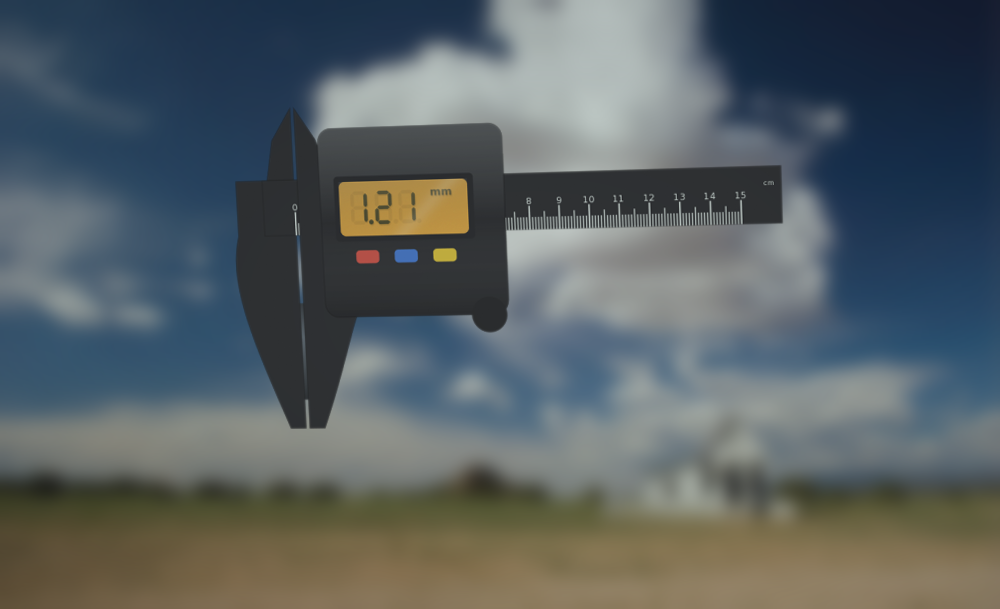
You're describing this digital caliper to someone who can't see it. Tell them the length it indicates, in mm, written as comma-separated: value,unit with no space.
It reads 1.21,mm
